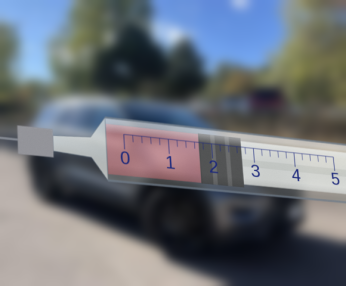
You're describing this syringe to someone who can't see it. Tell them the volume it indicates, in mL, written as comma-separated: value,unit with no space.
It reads 1.7,mL
